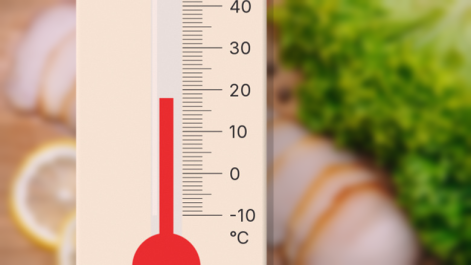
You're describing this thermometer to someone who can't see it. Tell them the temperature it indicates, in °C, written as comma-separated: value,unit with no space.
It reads 18,°C
